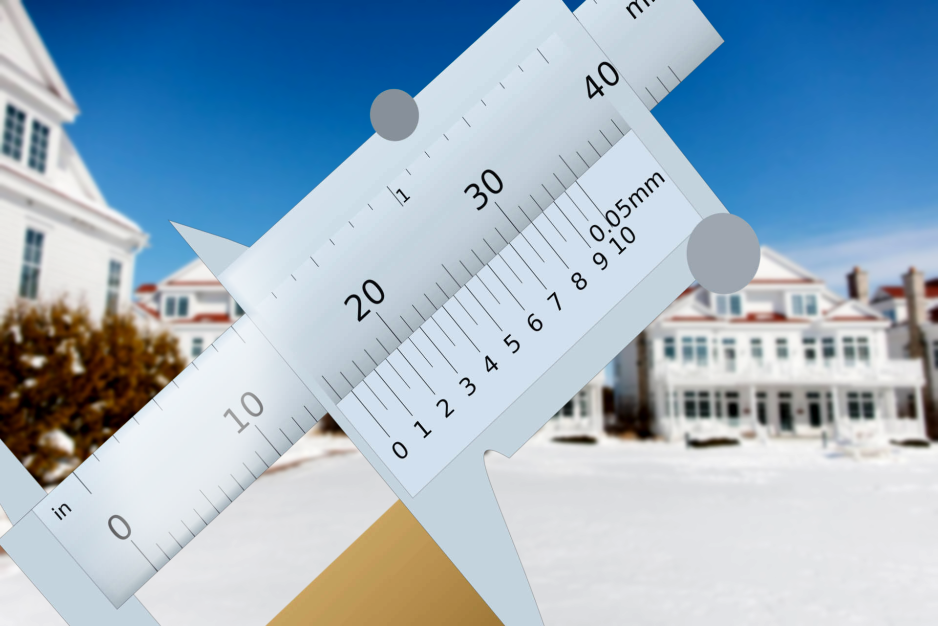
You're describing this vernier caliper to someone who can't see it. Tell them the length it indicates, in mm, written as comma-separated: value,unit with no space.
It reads 15.8,mm
